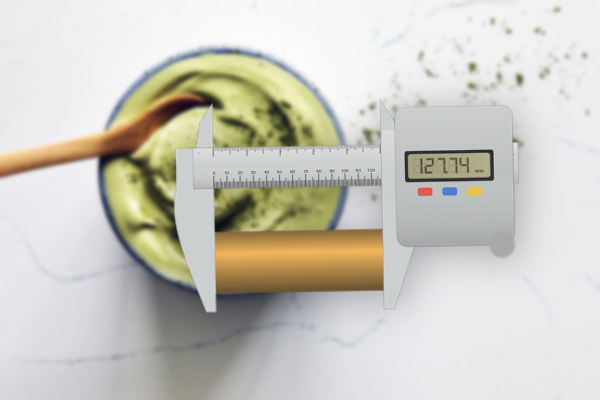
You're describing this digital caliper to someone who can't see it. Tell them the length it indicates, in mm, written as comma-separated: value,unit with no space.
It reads 127.74,mm
